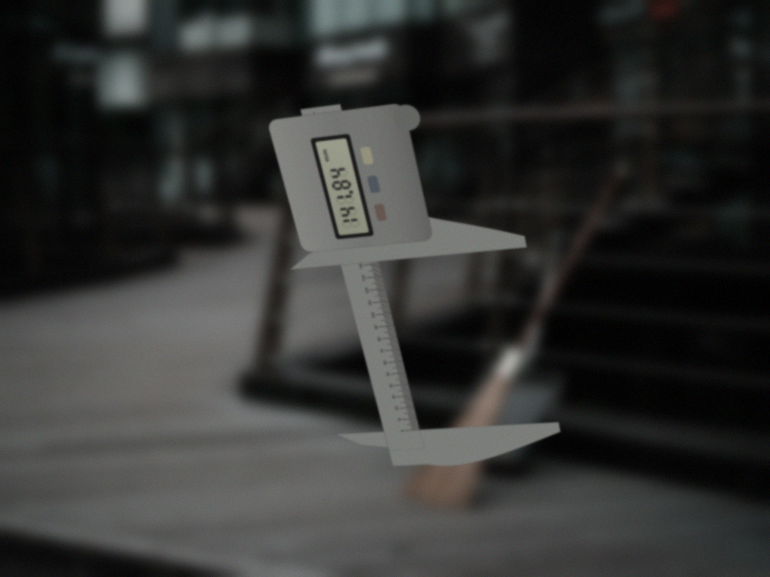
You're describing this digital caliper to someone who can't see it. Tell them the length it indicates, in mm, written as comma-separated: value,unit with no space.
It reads 141.84,mm
